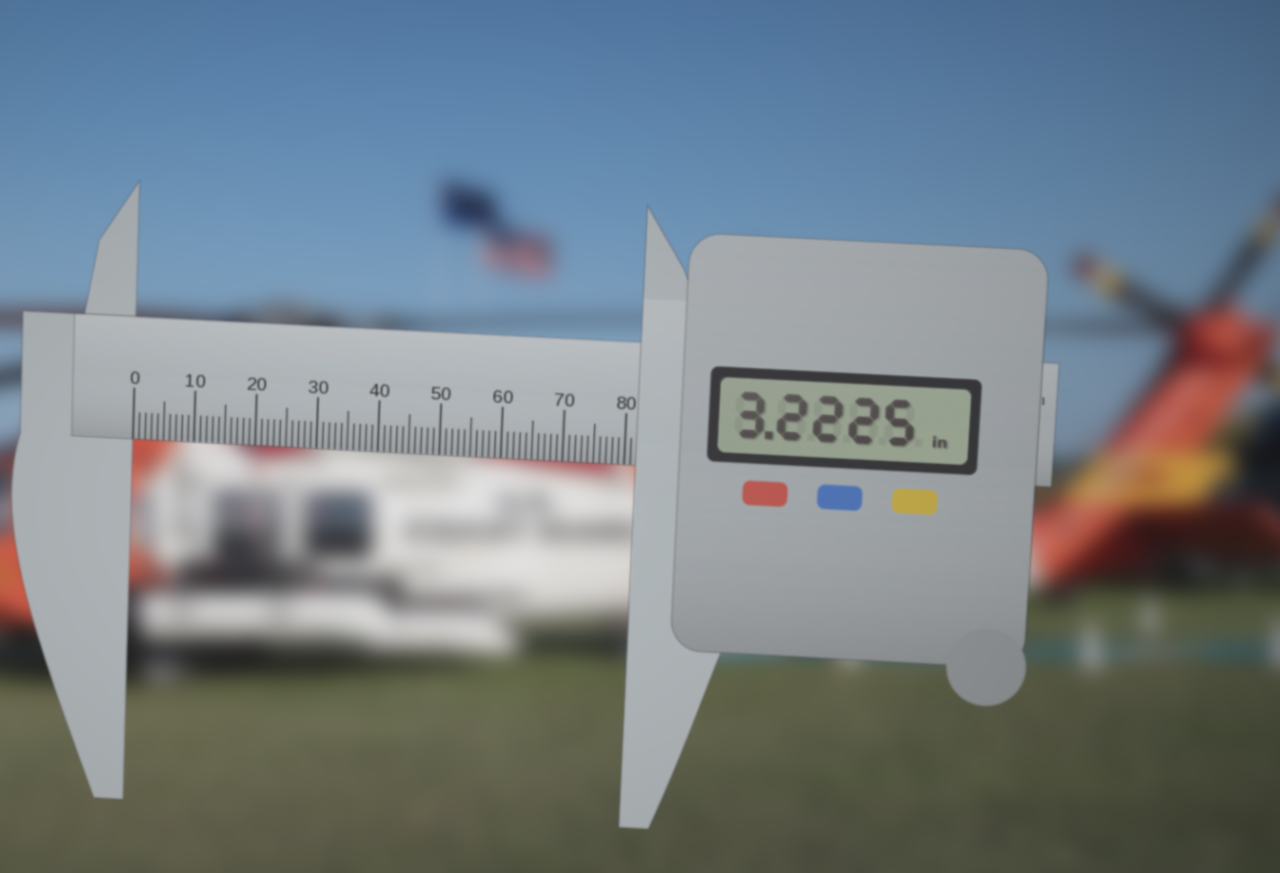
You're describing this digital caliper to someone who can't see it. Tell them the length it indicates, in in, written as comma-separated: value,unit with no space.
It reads 3.2225,in
